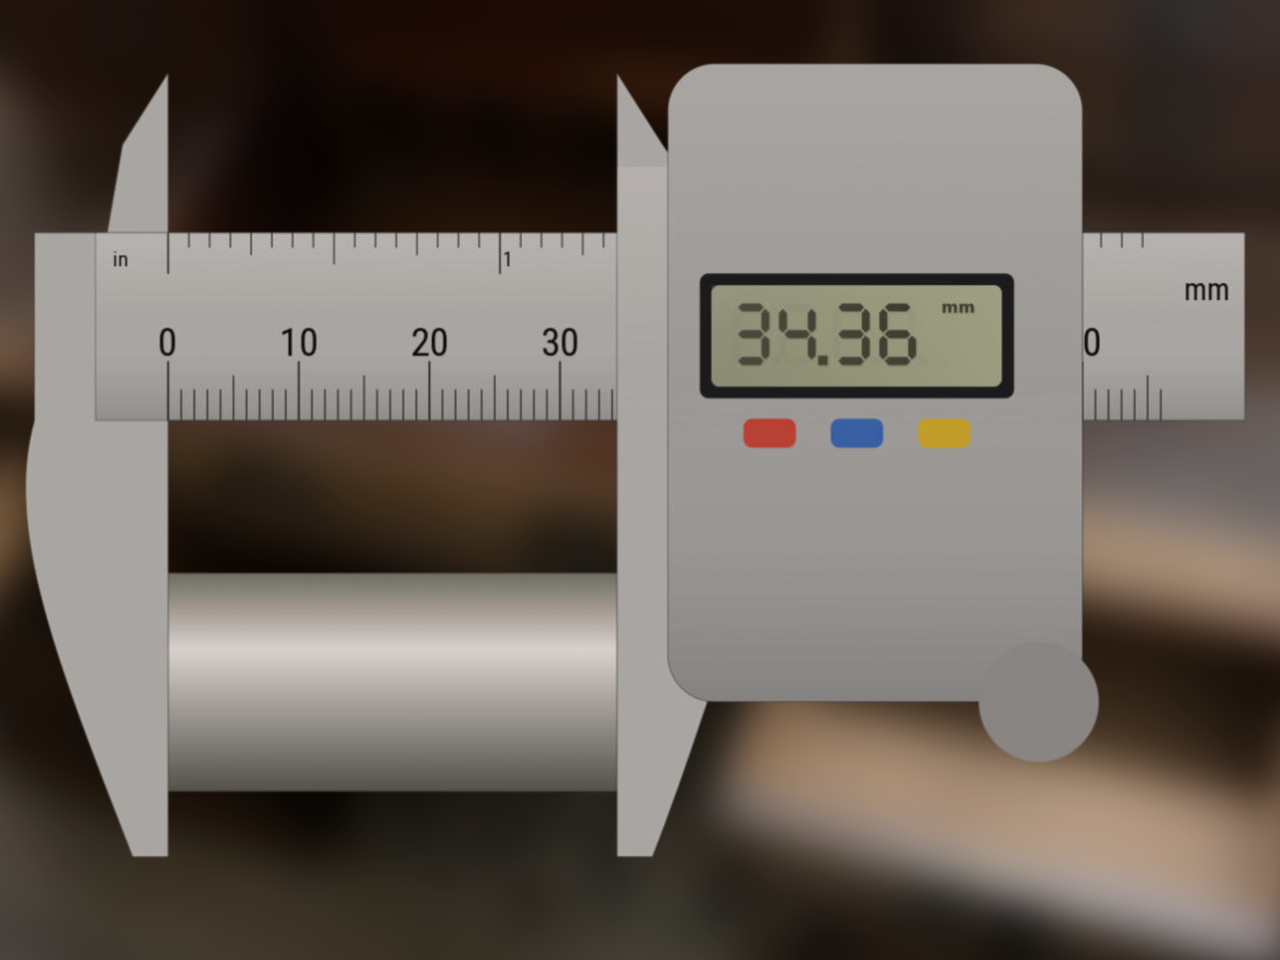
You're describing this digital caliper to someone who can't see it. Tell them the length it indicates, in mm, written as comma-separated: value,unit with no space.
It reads 34.36,mm
